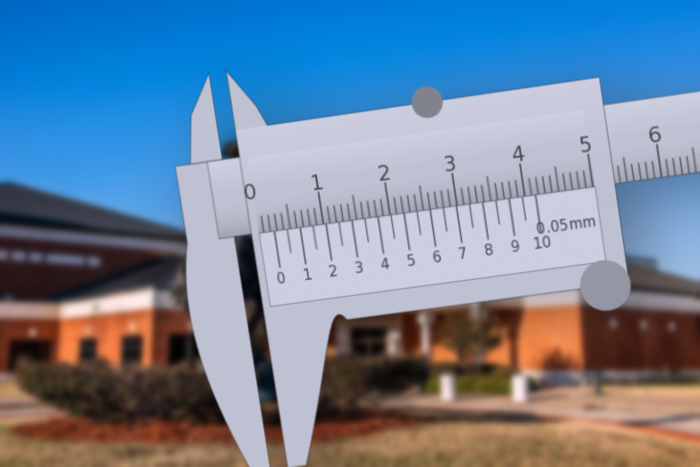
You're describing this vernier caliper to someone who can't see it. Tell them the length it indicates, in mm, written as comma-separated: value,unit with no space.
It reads 2.6,mm
